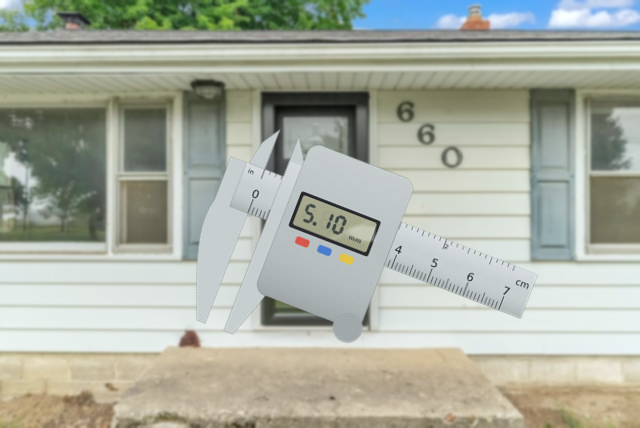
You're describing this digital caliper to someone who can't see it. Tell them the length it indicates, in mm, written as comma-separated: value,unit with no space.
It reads 5.10,mm
